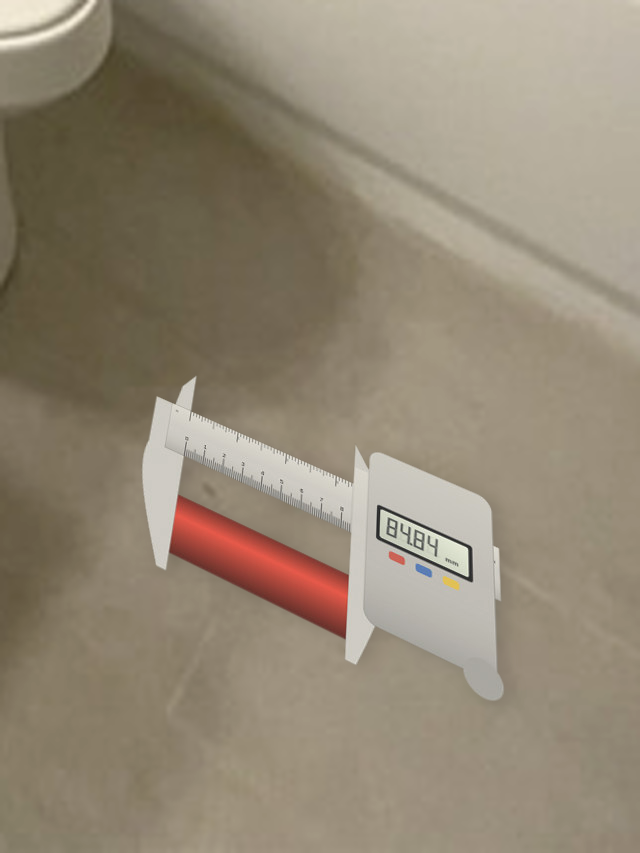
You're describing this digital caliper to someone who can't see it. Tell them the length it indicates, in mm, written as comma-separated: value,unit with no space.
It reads 84.84,mm
